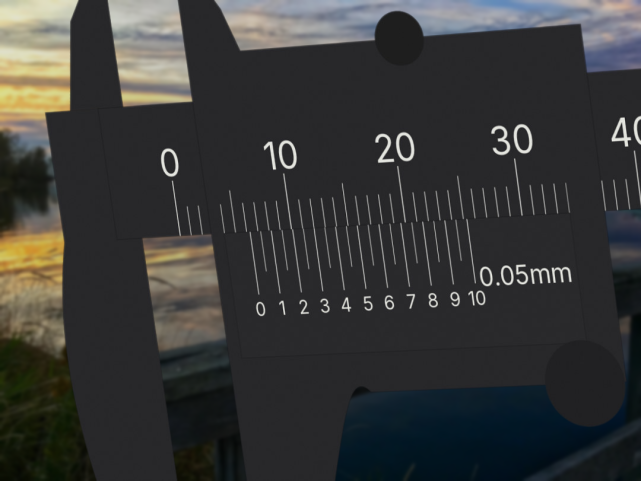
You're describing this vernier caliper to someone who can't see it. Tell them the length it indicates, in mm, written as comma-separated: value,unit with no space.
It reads 6.3,mm
